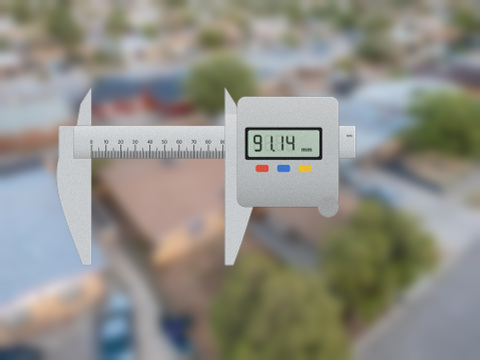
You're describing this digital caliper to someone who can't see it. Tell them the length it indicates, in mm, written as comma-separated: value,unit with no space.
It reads 91.14,mm
